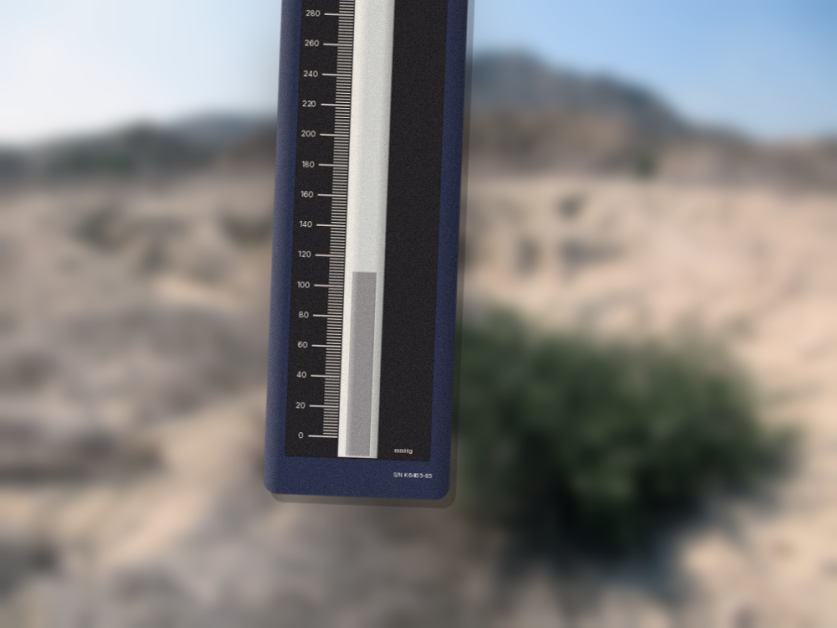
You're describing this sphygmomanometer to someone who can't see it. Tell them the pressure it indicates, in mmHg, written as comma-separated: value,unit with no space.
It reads 110,mmHg
